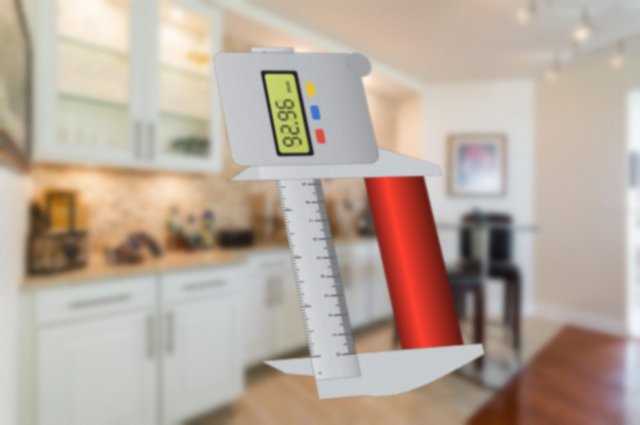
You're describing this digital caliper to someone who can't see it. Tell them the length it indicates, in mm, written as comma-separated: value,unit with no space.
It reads 92.96,mm
